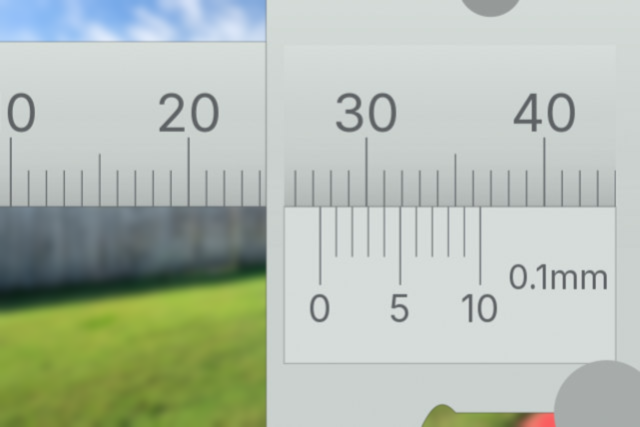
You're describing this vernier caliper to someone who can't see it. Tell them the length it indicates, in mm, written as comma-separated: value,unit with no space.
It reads 27.4,mm
